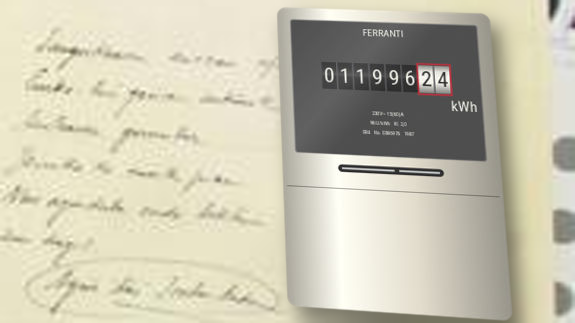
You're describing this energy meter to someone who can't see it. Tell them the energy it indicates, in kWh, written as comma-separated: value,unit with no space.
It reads 11996.24,kWh
